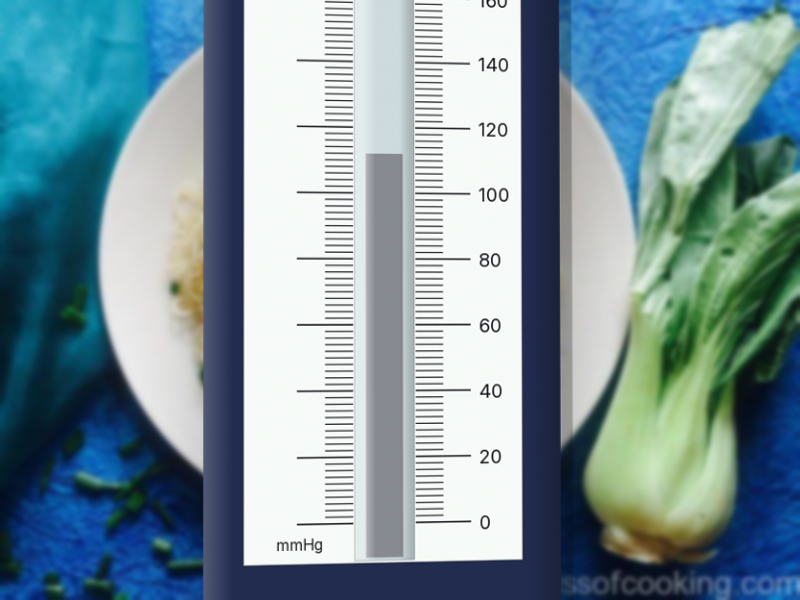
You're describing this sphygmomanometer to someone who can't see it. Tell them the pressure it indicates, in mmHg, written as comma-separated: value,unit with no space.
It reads 112,mmHg
